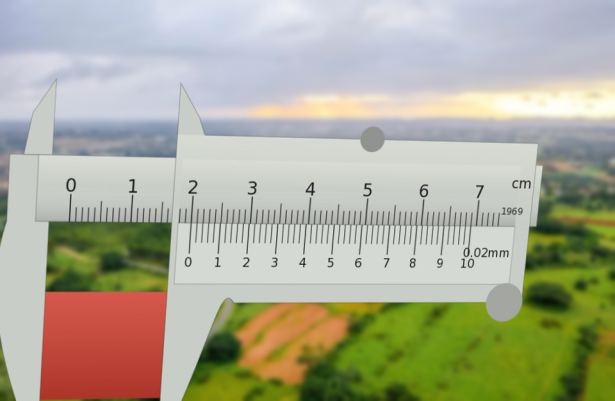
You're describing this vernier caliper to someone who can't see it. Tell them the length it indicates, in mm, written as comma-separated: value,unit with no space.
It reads 20.0,mm
